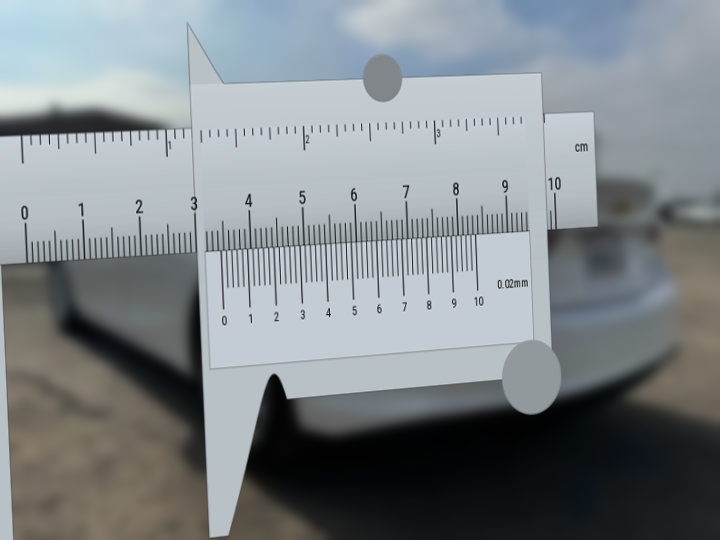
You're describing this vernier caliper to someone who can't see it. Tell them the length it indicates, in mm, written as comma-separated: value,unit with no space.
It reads 34.5,mm
